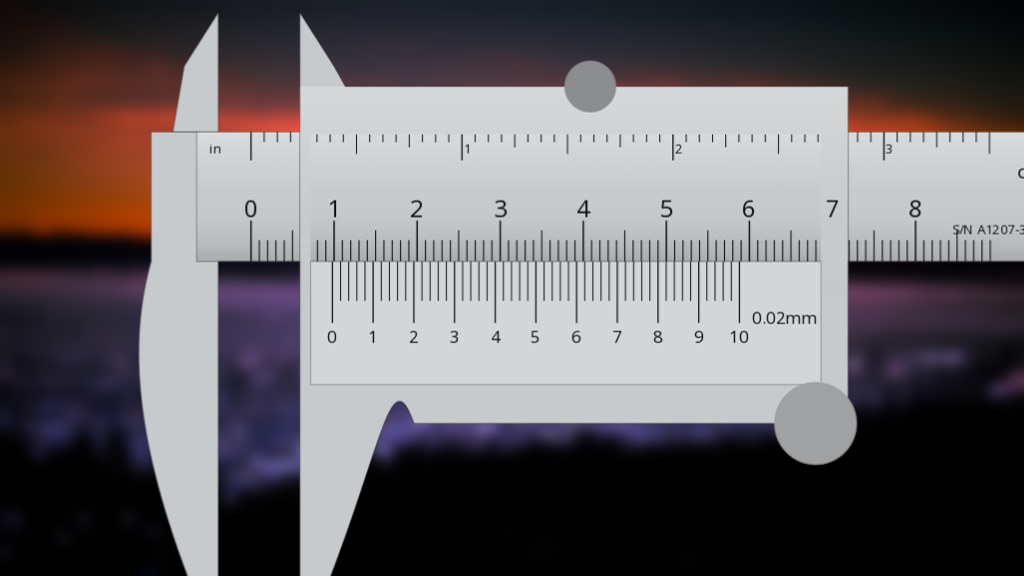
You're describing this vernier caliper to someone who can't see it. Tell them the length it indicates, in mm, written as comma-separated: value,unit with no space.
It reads 9.8,mm
